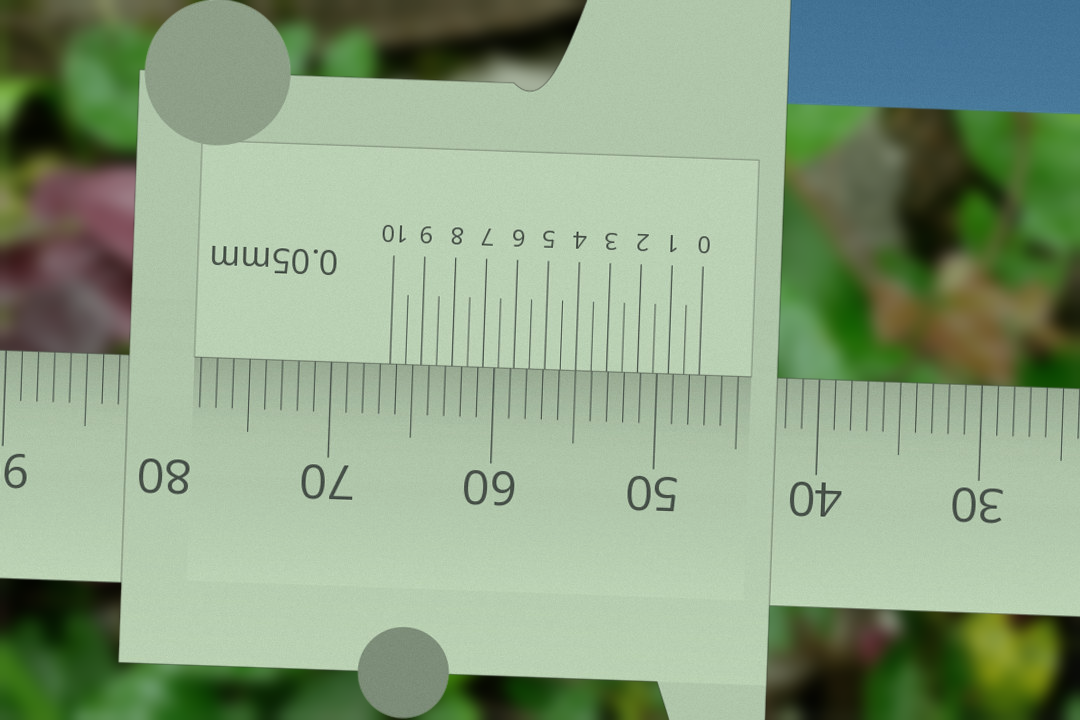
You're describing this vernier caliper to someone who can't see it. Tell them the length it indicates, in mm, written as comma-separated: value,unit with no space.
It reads 47.4,mm
